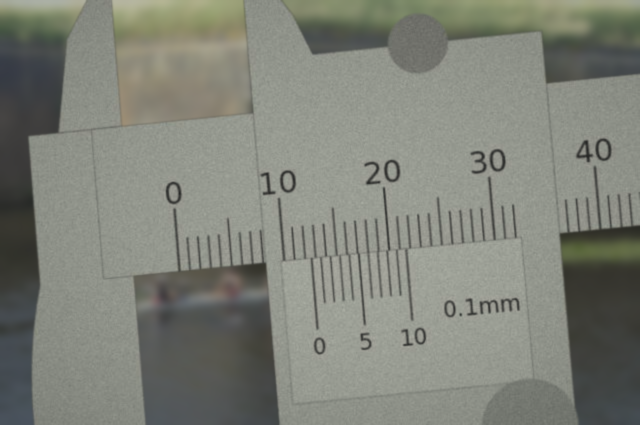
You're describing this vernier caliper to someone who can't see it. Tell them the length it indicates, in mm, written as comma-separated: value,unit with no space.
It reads 12.6,mm
